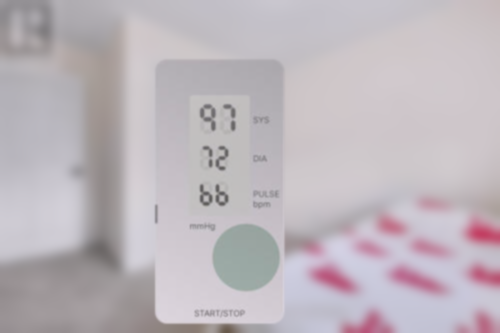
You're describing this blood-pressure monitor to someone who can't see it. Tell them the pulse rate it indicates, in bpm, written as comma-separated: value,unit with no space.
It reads 66,bpm
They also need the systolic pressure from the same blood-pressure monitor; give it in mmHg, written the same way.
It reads 97,mmHg
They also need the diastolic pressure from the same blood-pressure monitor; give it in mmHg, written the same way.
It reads 72,mmHg
